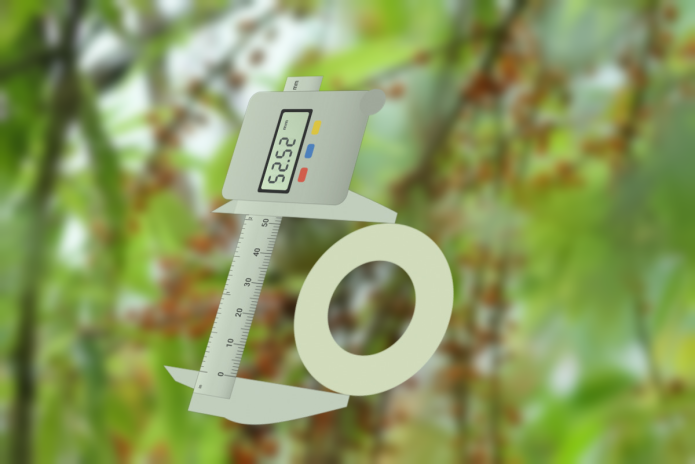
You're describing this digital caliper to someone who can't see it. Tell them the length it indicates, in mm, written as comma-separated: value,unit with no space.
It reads 52.52,mm
